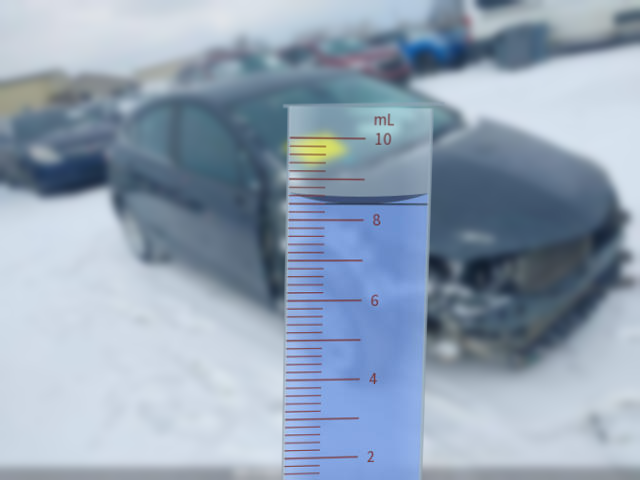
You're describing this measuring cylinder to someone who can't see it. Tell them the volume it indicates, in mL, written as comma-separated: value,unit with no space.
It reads 8.4,mL
